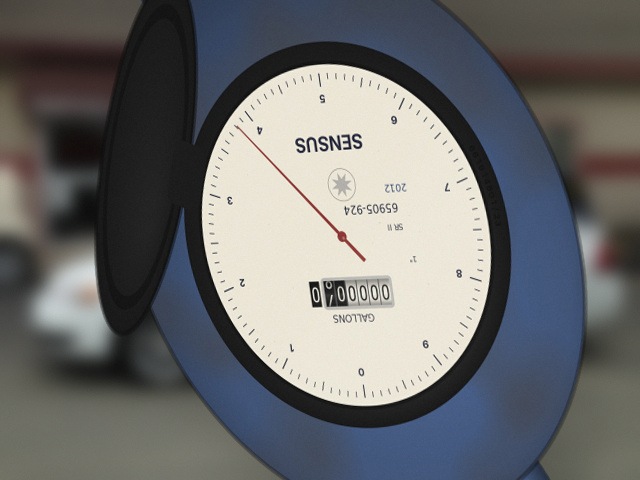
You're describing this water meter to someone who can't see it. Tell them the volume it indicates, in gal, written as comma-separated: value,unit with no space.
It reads 73.8,gal
